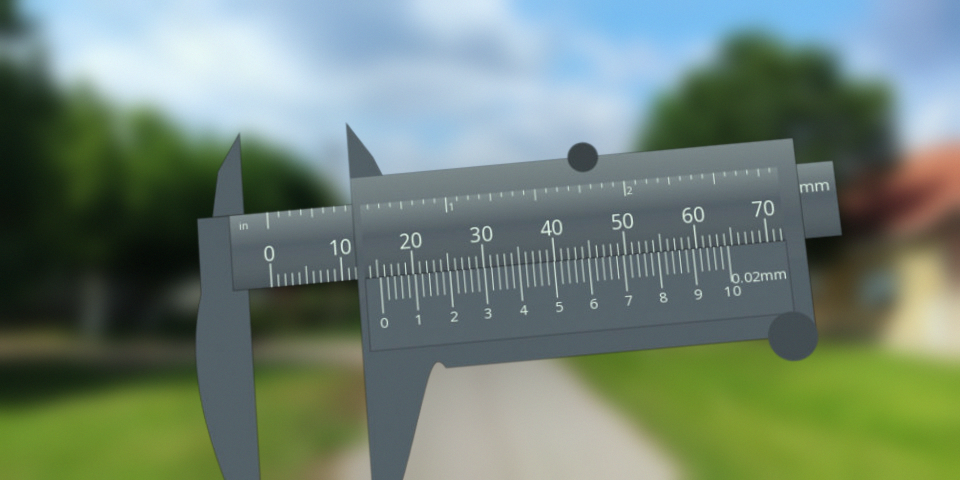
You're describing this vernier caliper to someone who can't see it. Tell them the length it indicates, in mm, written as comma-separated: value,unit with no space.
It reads 15.4,mm
